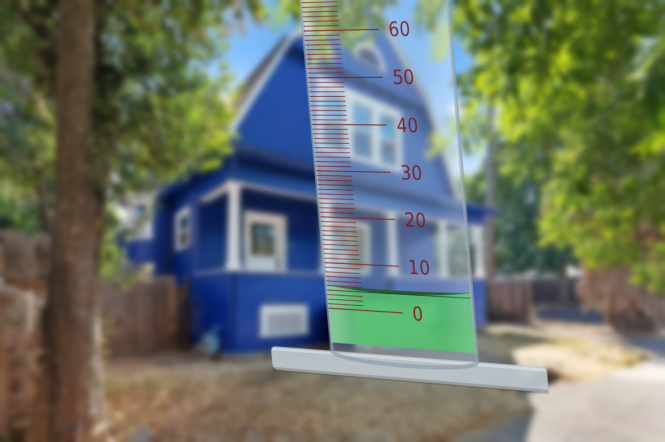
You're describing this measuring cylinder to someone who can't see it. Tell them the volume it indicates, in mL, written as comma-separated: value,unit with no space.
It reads 4,mL
